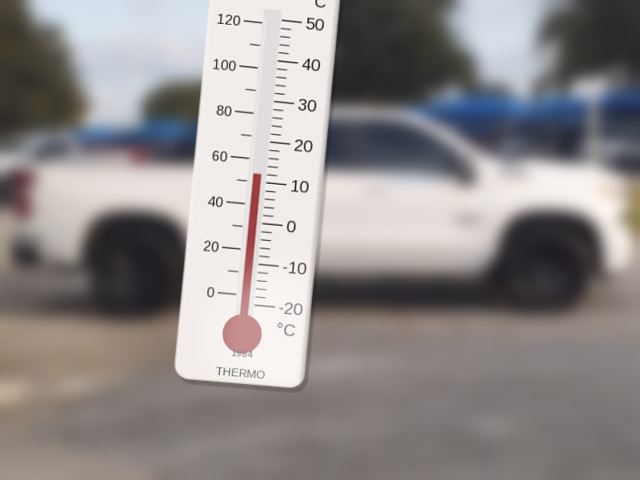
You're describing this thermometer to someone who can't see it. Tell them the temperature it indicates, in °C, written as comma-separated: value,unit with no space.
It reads 12,°C
